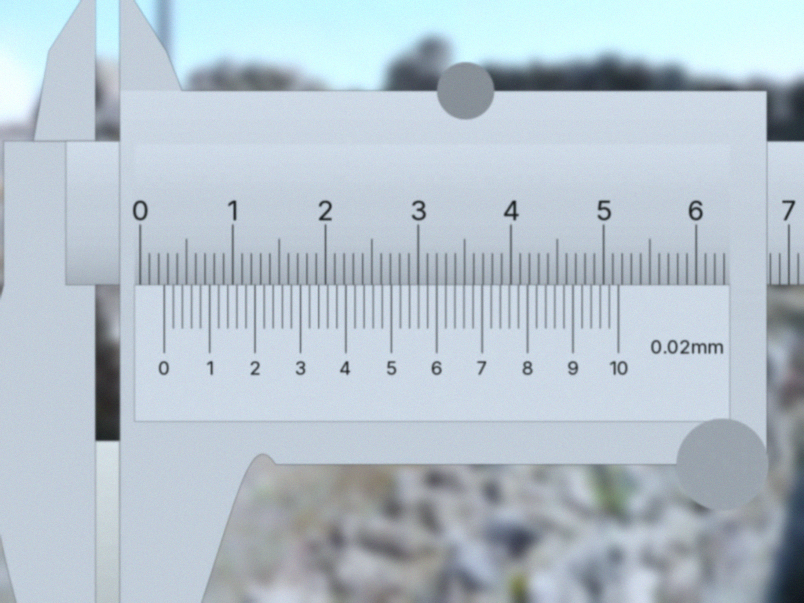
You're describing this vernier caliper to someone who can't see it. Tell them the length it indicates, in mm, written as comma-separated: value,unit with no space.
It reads 2.6,mm
